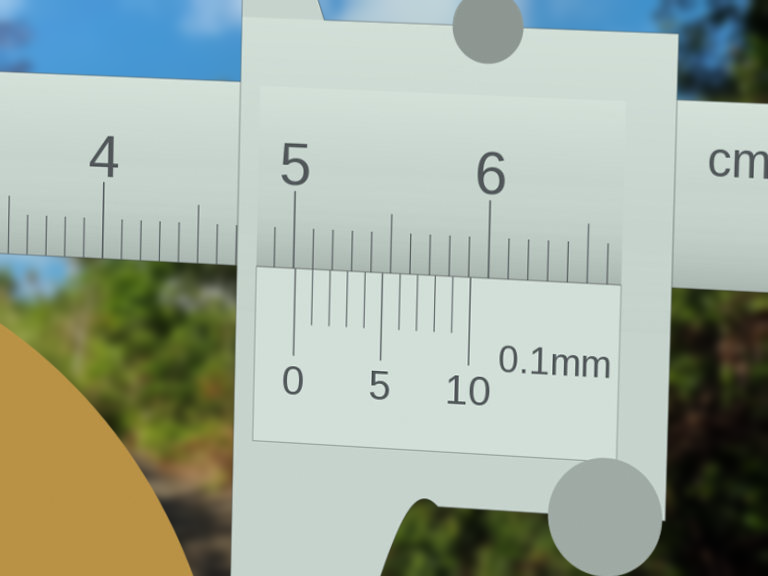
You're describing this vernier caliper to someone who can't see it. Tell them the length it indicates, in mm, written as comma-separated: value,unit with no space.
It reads 50.1,mm
